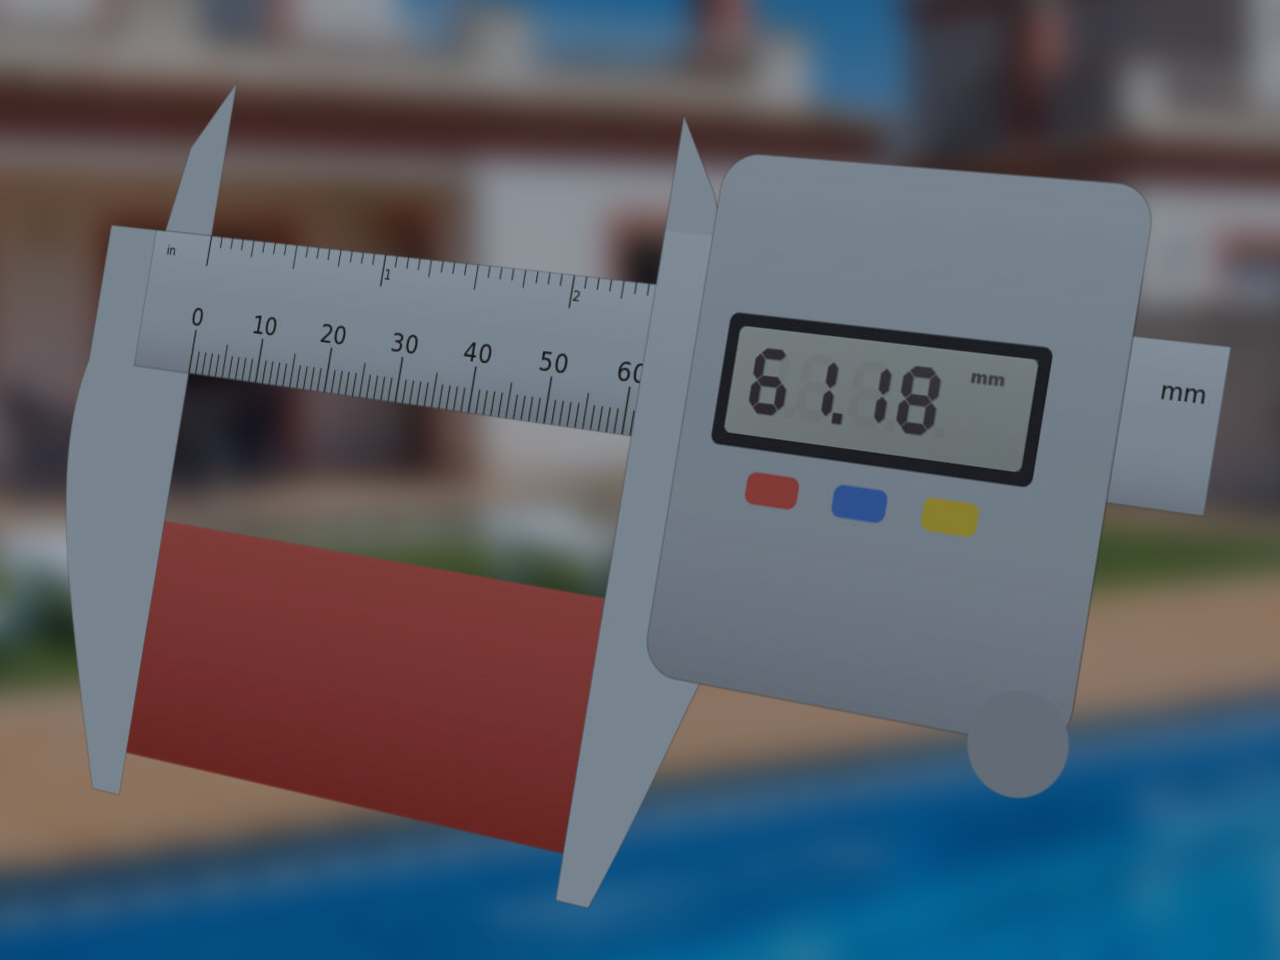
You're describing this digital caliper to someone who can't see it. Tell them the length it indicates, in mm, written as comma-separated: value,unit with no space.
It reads 61.18,mm
